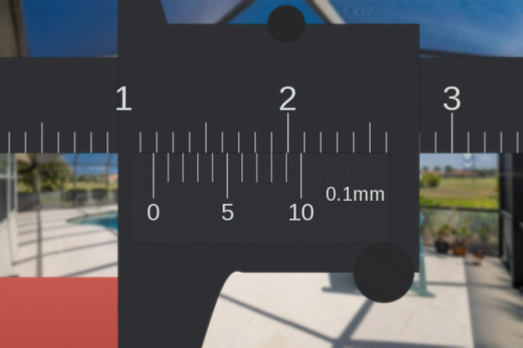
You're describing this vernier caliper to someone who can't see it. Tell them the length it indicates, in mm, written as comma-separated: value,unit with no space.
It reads 11.8,mm
